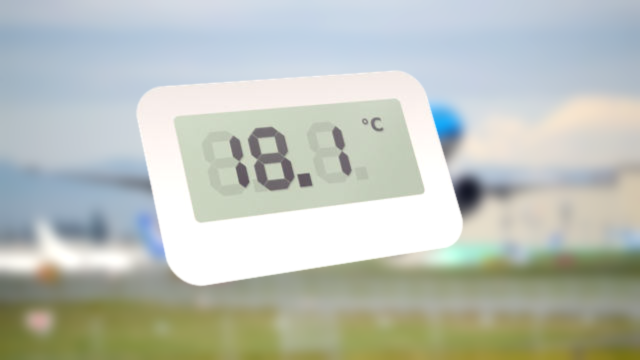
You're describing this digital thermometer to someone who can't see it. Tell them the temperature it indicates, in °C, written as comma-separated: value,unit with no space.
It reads 18.1,°C
